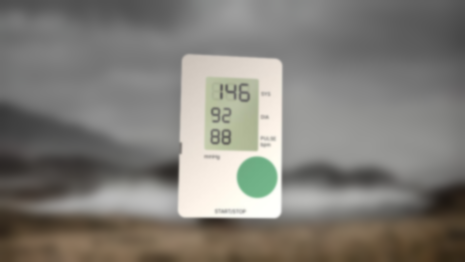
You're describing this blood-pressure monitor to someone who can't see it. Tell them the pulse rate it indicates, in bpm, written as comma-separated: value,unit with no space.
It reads 88,bpm
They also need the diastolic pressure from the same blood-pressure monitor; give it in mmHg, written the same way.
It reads 92,mmHg
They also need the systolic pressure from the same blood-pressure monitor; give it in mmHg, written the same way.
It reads 146,mmHg
